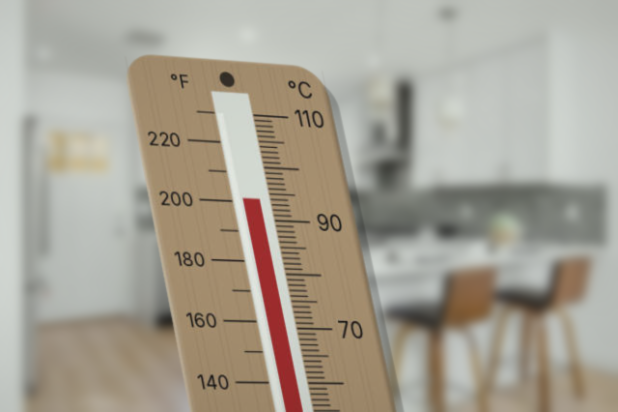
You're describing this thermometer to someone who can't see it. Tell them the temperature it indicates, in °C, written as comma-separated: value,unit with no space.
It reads 94,°C
